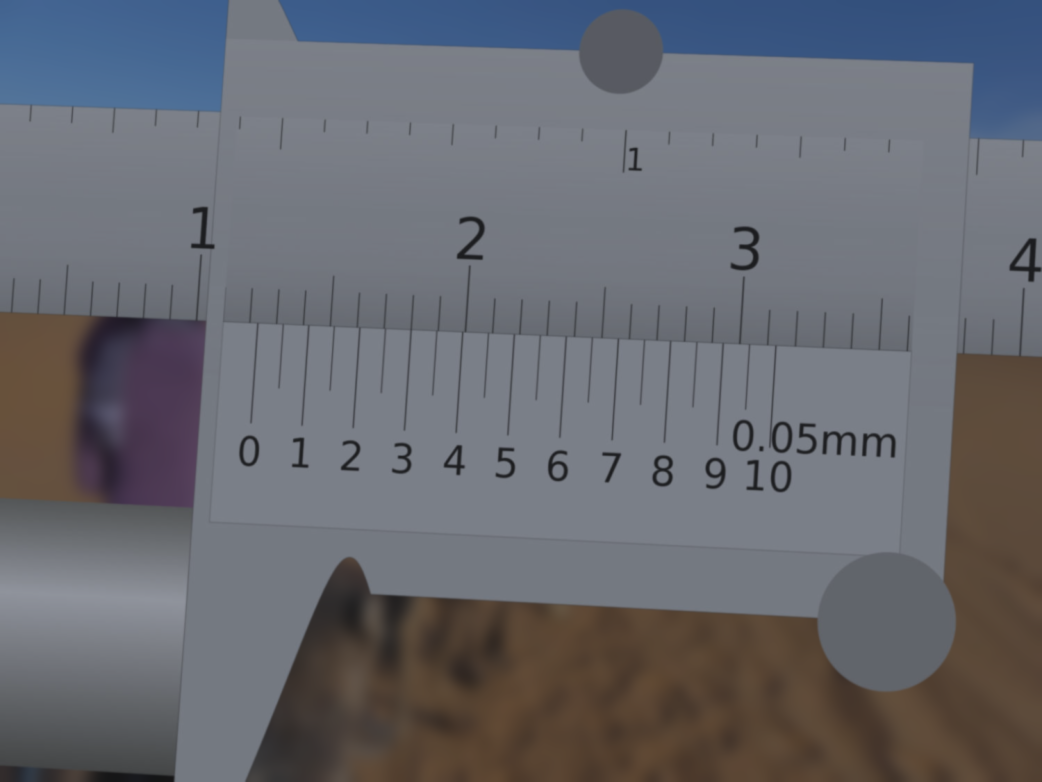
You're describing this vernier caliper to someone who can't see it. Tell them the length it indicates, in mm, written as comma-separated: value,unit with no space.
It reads 12.30,mm
